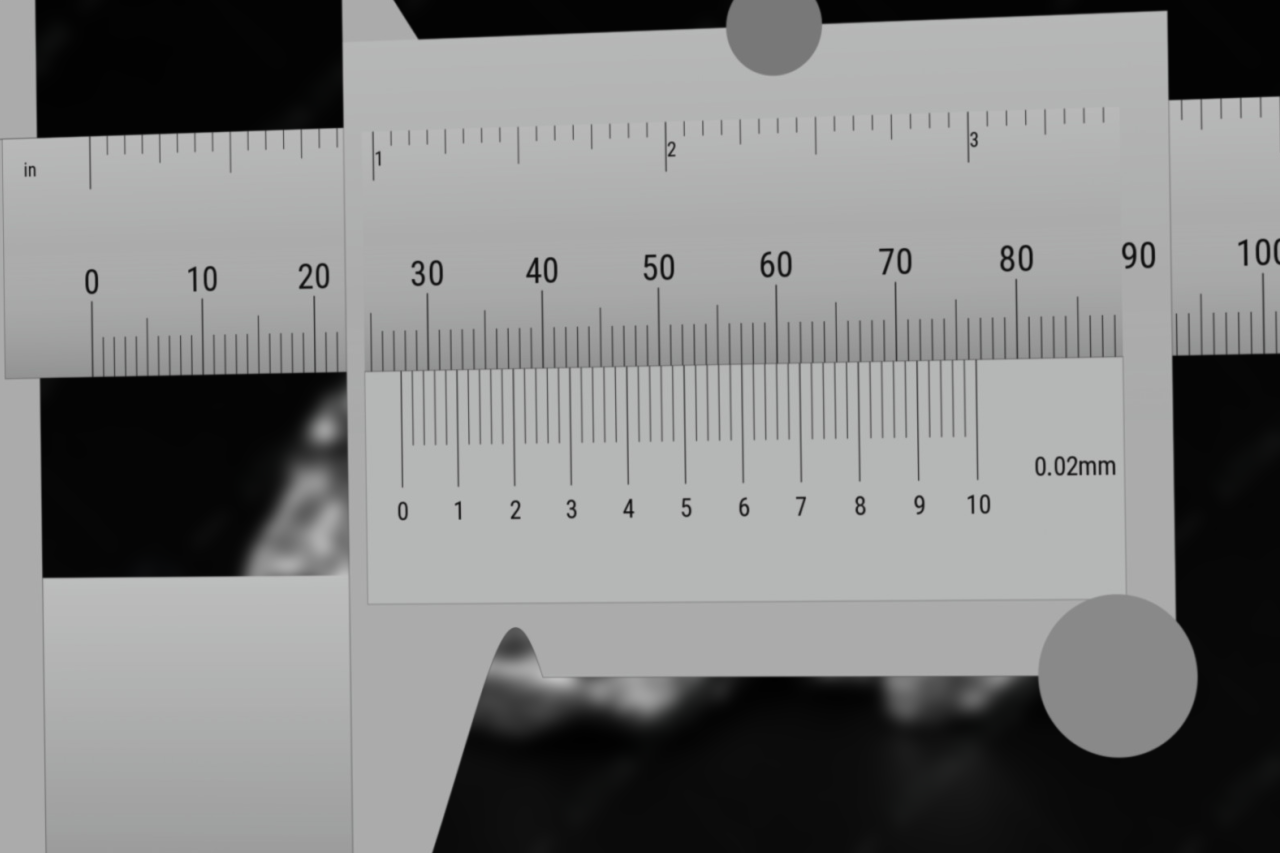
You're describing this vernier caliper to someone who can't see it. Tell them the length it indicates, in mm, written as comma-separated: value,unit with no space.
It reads 27.6,mm
